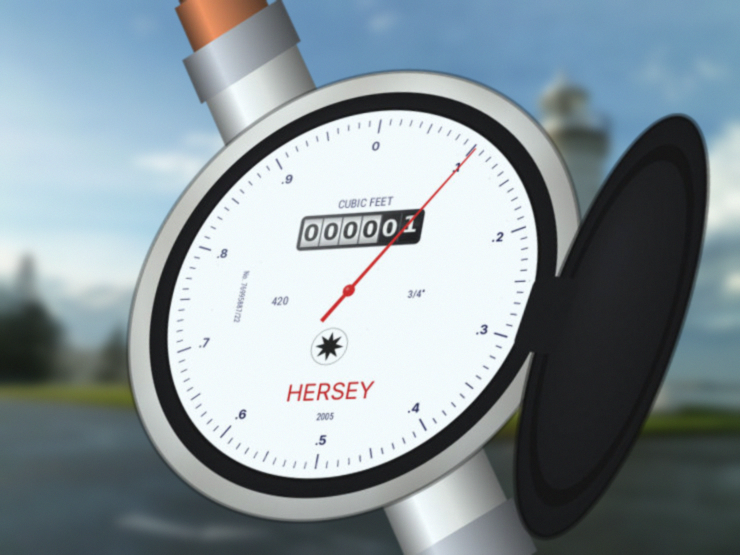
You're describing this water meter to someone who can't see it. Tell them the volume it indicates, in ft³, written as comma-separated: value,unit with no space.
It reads 1.10,ft³
